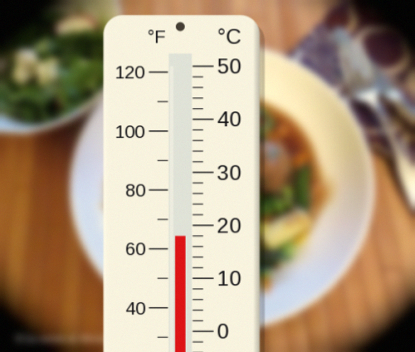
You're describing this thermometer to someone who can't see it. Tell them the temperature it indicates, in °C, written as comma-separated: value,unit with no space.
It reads 18,°C
